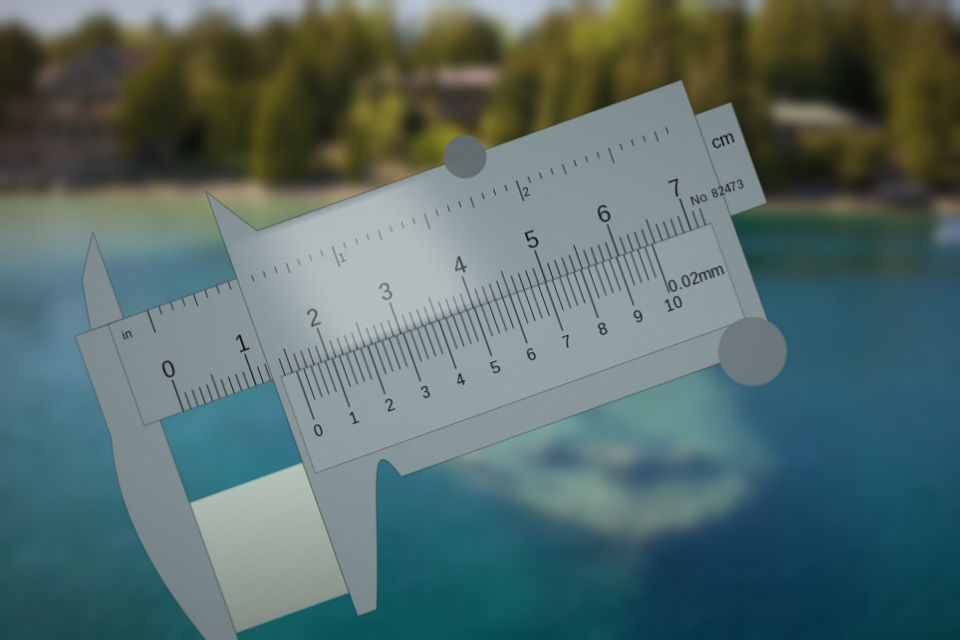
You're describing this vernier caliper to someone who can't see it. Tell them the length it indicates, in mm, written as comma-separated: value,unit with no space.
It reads 15.6,mm
